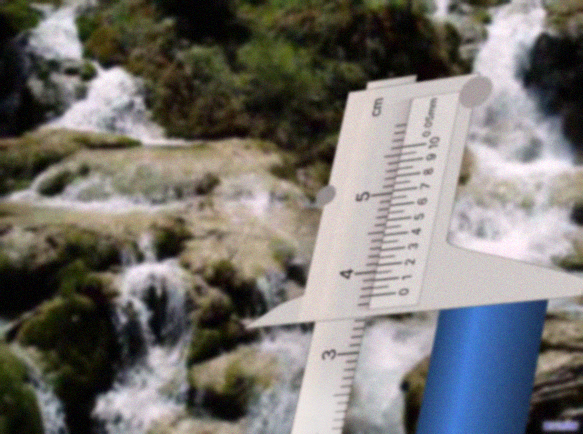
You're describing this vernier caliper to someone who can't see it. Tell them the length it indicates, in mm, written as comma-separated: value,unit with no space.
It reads 37.0,mm
